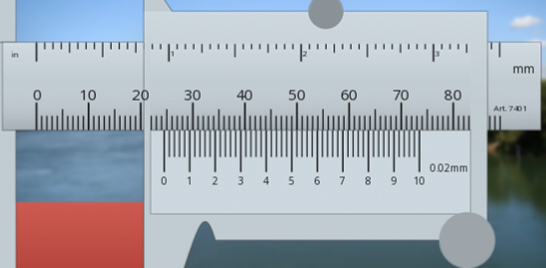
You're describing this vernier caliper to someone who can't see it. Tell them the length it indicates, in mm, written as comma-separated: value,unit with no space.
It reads 24.5,mm
